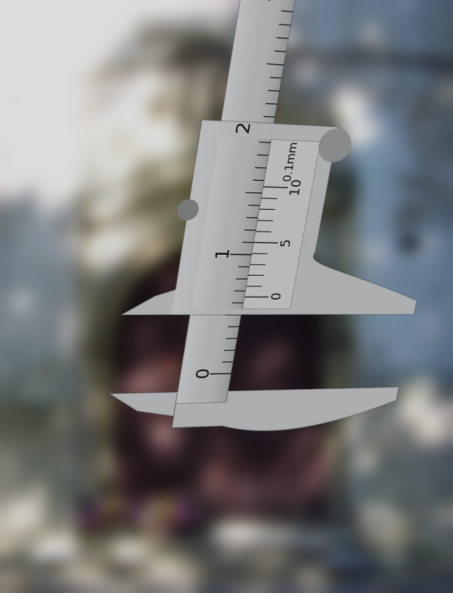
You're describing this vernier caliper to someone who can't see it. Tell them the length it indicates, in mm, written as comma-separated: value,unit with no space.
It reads 6.5,mm
